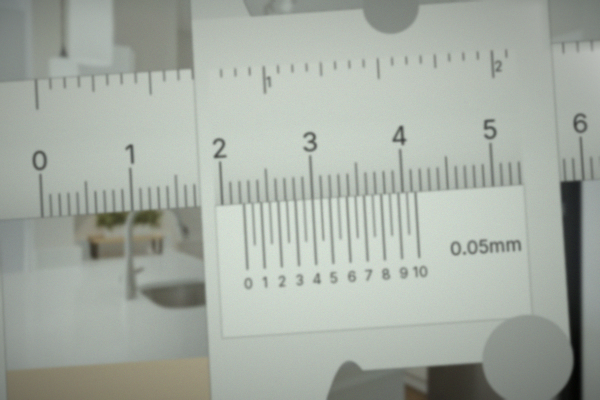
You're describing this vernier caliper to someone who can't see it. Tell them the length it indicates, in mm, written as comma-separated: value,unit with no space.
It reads 22.4,mm
